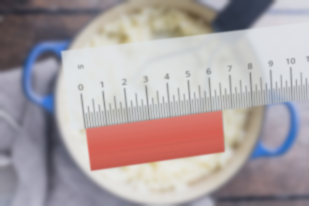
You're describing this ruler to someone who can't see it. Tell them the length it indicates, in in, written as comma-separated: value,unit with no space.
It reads 6.5,in
